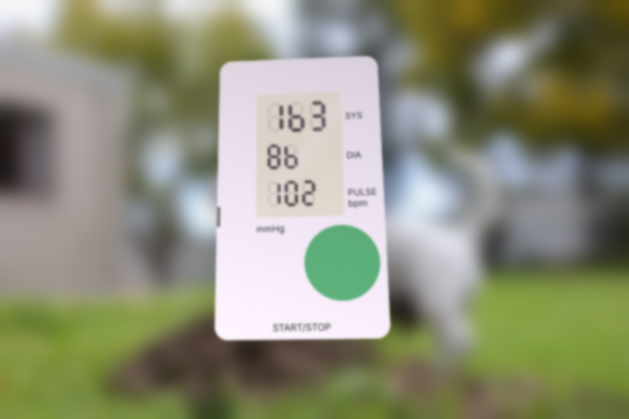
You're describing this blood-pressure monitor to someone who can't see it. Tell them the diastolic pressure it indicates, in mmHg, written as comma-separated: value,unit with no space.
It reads 86,mmHg
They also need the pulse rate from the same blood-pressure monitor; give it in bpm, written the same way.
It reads 102,bpm
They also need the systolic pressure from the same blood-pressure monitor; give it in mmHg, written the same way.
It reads 163,mmHg
